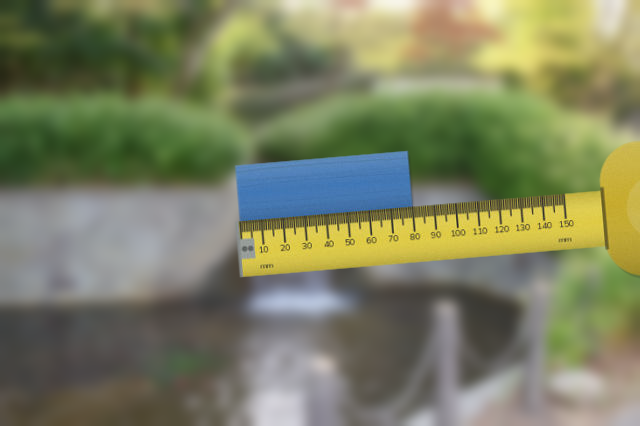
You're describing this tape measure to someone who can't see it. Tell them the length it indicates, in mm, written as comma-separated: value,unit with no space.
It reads 80,mm
